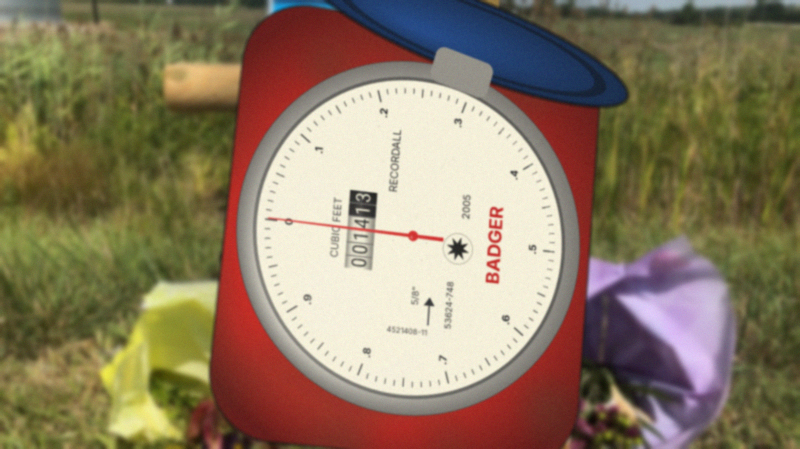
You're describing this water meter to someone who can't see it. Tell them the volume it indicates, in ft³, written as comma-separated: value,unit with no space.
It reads 1413.00,ft³
